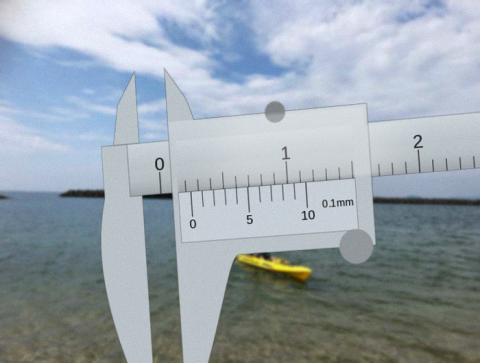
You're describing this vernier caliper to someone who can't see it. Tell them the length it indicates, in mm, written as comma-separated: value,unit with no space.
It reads 2.4,mm
